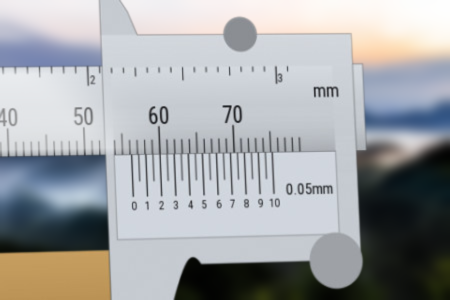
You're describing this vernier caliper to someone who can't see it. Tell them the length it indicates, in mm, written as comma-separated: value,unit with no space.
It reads 56.2,mm
